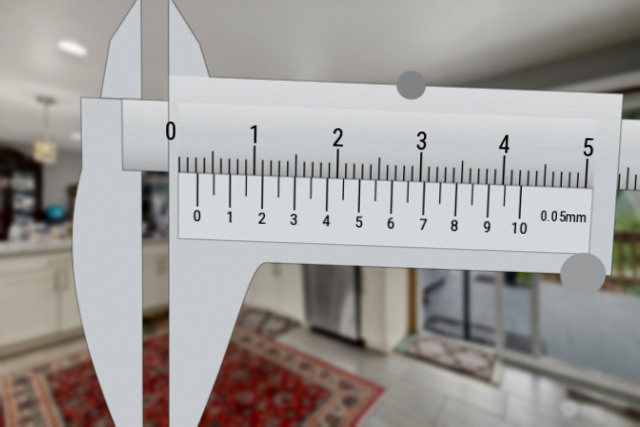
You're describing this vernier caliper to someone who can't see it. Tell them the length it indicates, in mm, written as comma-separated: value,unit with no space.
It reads 3.2,mm
